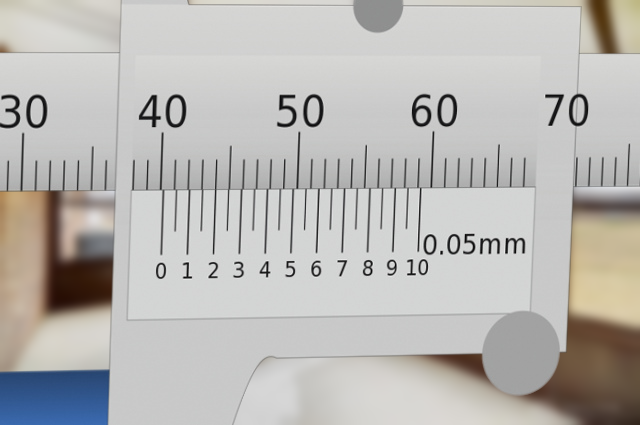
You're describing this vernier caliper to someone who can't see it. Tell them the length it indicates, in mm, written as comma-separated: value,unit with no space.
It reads 40.2,mm
